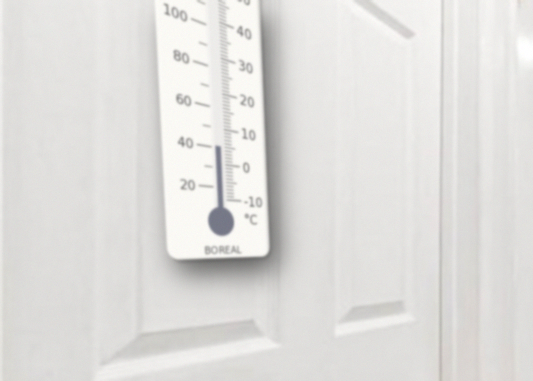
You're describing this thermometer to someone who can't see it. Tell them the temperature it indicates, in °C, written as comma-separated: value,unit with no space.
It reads 5,°C
